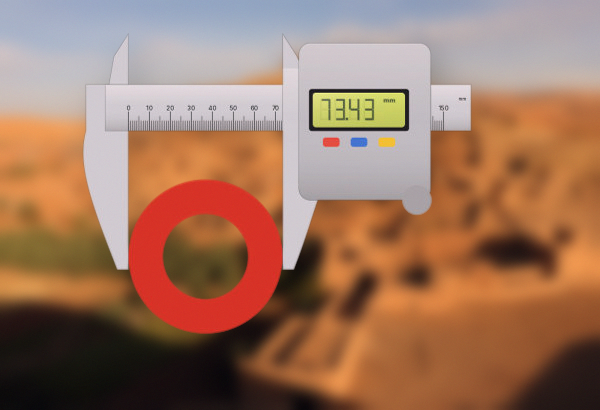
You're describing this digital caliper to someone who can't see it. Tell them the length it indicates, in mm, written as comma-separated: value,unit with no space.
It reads 73.43,mm
